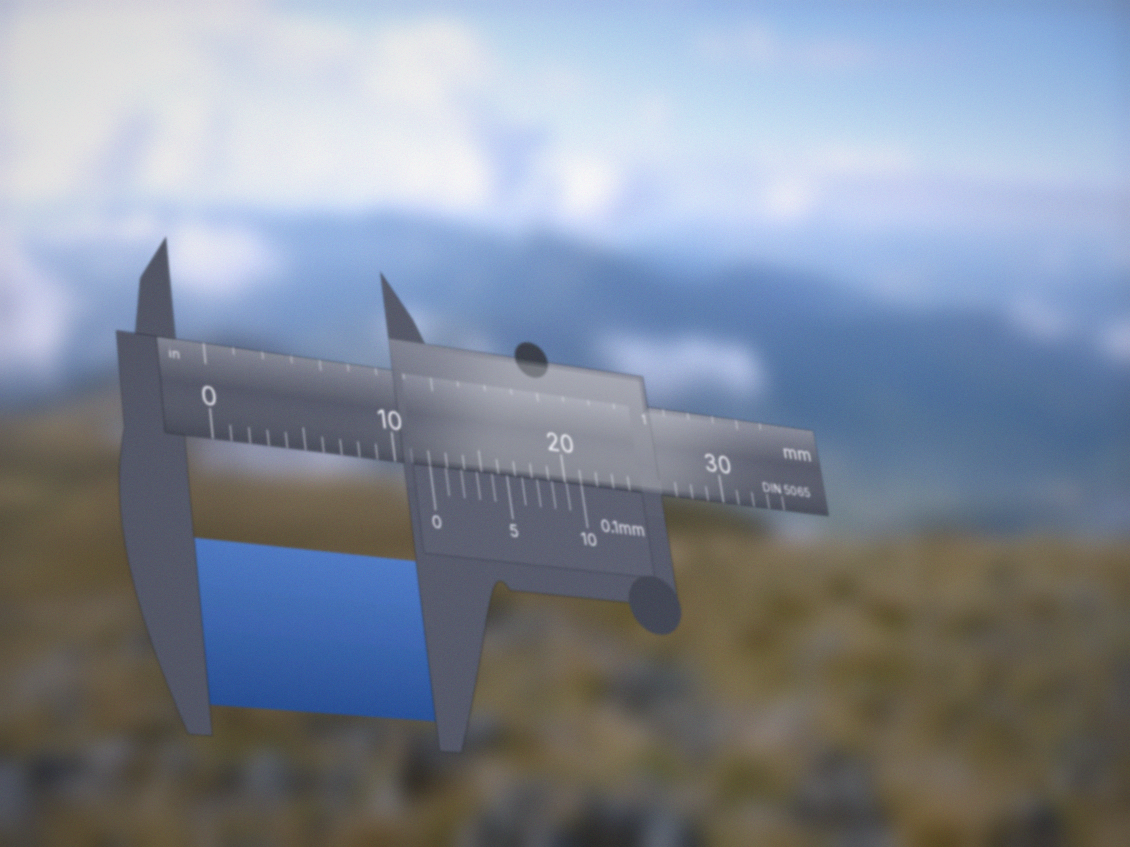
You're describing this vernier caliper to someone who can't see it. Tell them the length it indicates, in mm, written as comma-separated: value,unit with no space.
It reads 12.0,mm
